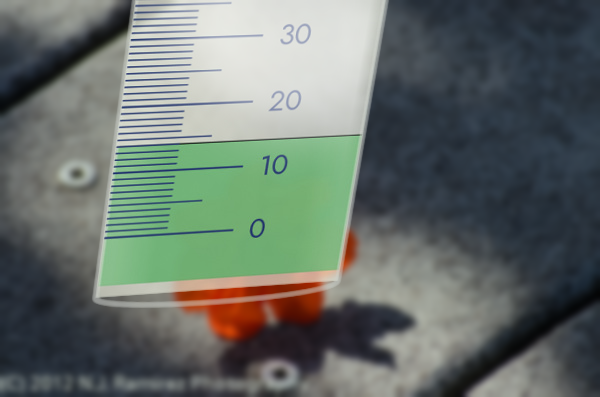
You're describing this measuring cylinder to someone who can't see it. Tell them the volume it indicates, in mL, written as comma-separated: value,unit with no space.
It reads 14,mL
